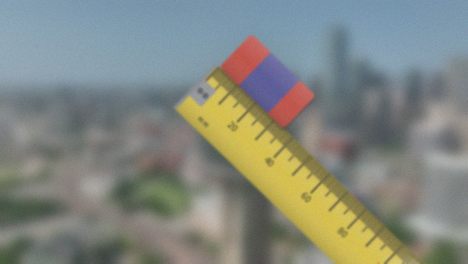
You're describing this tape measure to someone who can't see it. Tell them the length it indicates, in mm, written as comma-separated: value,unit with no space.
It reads 35,mm
